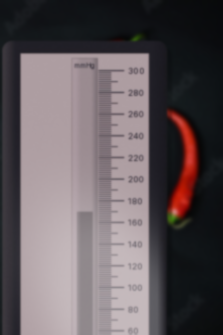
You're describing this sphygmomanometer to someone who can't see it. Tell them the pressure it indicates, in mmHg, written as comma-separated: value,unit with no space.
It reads 170,mmHg
